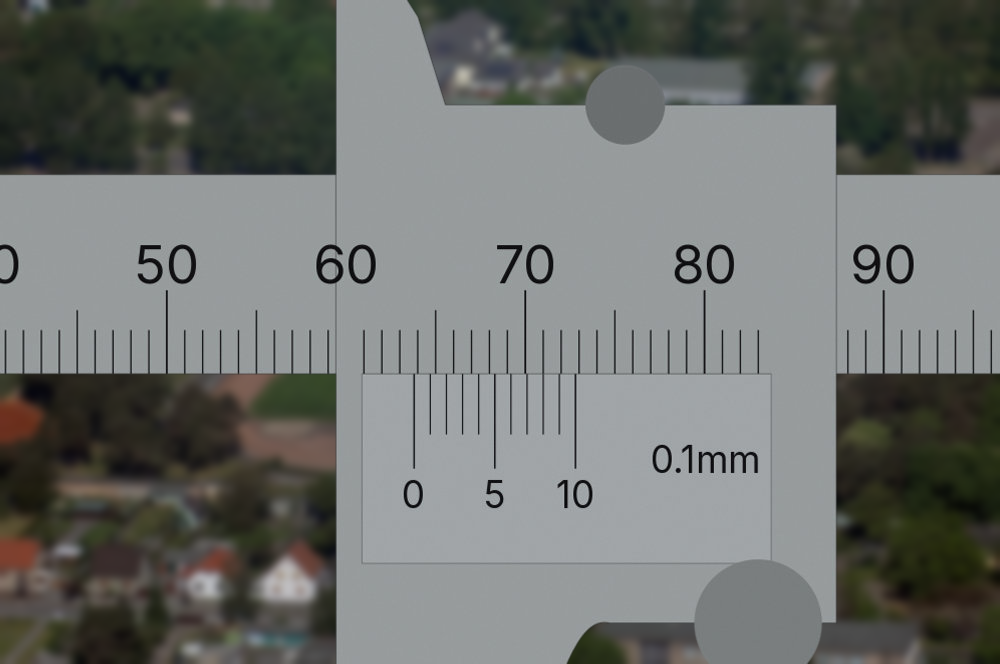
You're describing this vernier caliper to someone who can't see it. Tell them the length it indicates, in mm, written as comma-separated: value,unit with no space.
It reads 63.8,mm
